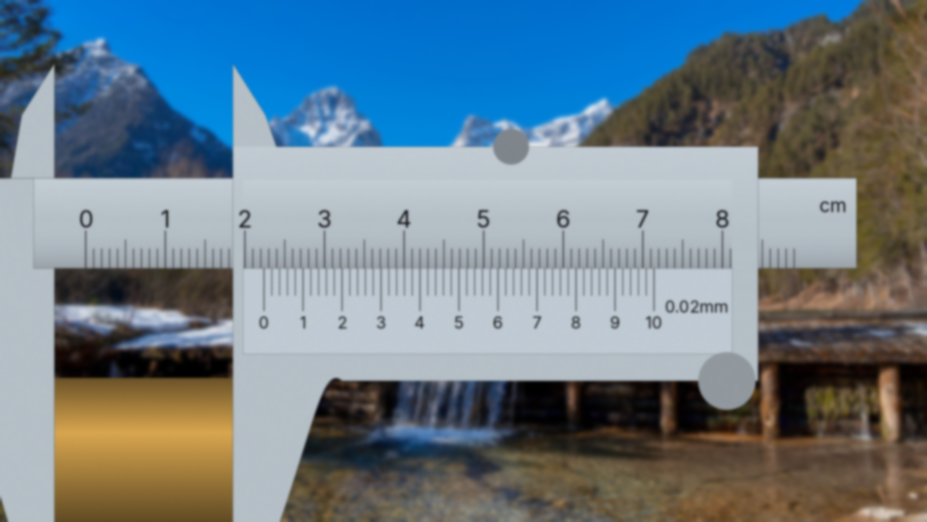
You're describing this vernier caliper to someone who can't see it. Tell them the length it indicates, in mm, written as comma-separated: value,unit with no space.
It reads 22.4,mm
